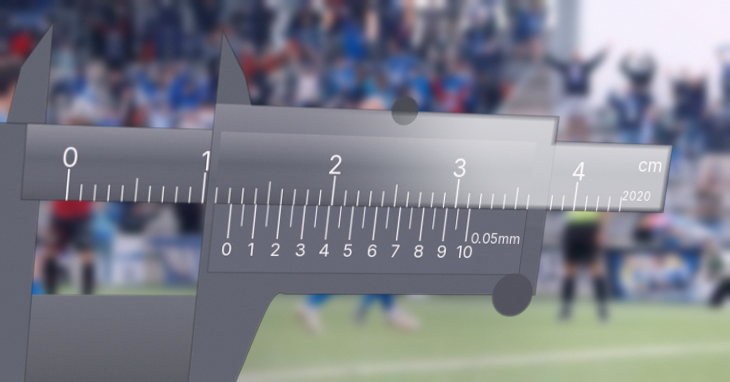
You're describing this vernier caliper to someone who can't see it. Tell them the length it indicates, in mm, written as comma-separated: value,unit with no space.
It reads 12.2,mm
